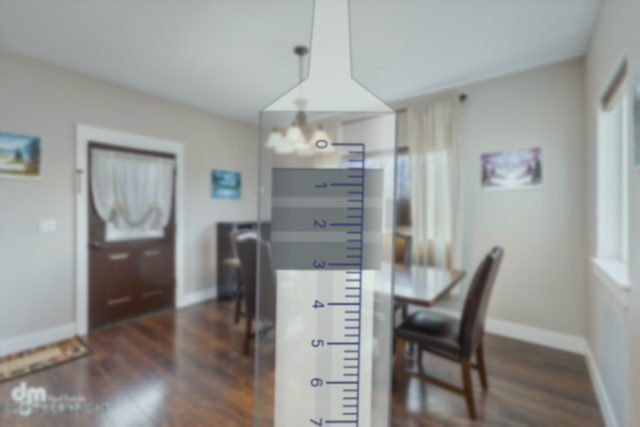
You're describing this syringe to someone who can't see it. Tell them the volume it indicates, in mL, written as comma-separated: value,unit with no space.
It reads 0.6,mL
